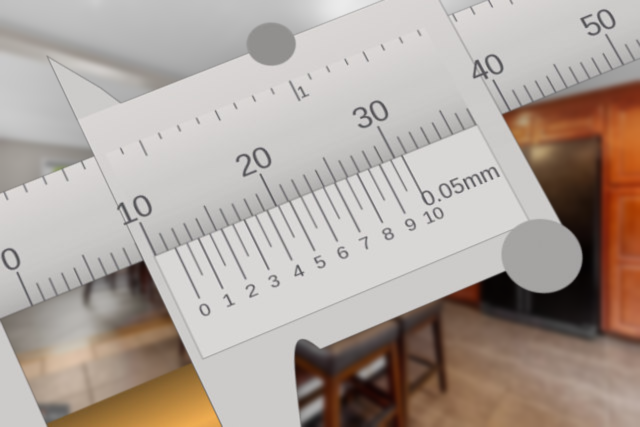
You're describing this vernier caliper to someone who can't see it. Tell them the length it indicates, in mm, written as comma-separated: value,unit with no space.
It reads 11.6,mm
